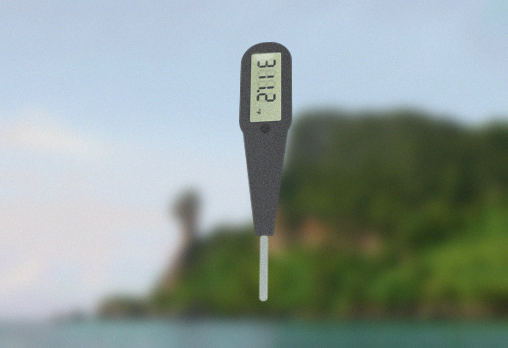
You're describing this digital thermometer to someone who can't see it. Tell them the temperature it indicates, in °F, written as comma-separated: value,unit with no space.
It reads 311.2,°F
